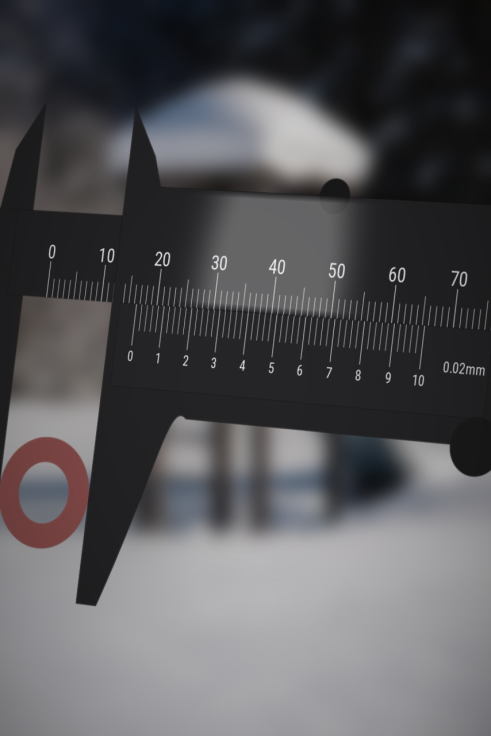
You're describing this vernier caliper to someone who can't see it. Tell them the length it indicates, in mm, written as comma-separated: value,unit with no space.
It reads 16.4,mm
